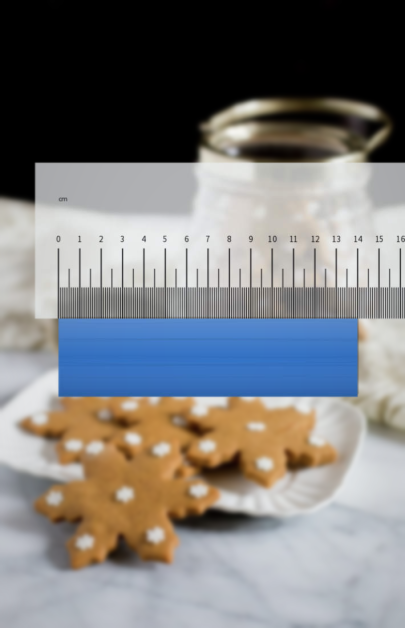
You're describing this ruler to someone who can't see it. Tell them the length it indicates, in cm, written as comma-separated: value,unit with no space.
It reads 14,cm
